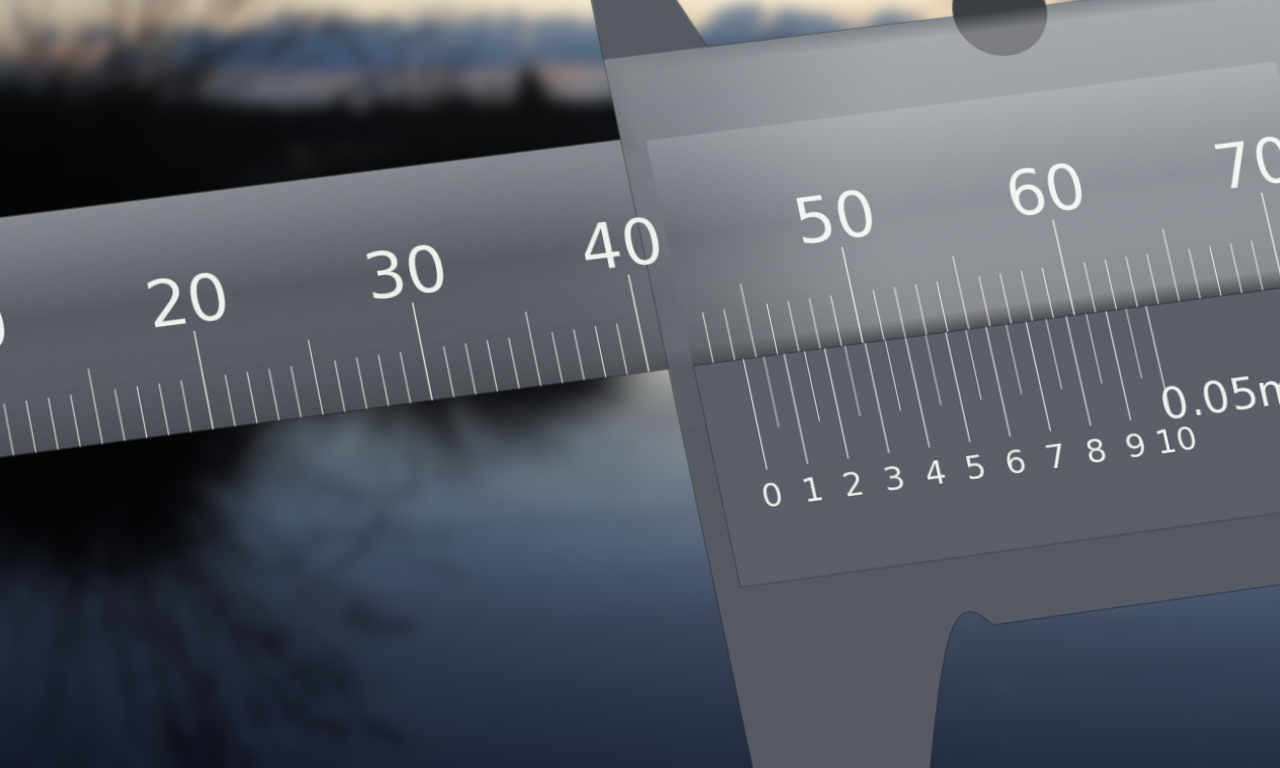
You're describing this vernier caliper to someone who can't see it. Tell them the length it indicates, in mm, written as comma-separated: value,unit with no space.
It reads 44.4,mm
